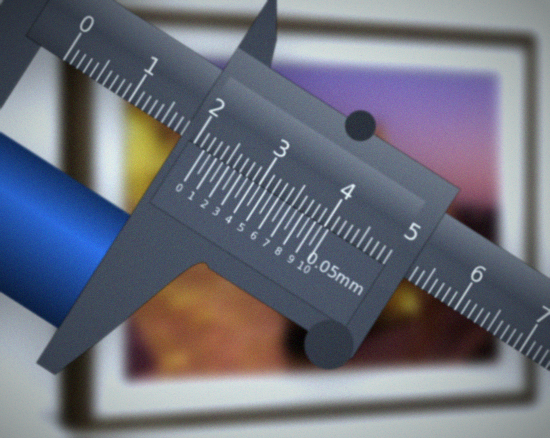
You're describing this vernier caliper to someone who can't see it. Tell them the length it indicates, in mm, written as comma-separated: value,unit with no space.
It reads 21.6,mm
